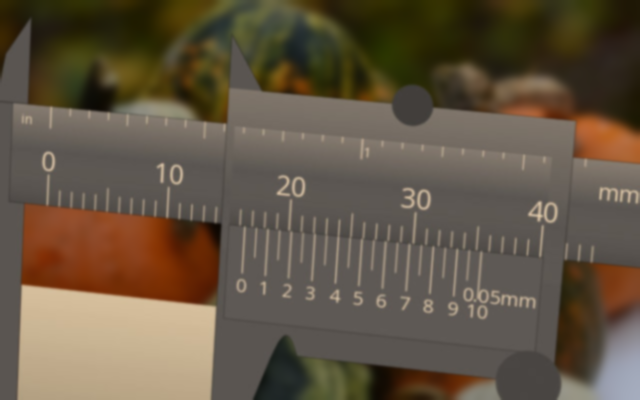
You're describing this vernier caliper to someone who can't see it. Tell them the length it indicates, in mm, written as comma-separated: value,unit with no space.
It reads 16.4,mm
